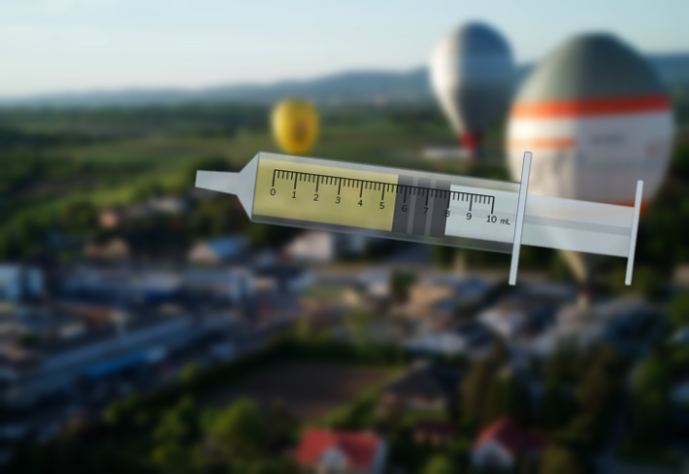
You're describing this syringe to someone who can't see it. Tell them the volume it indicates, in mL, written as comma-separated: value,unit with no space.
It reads 5.6,mL
